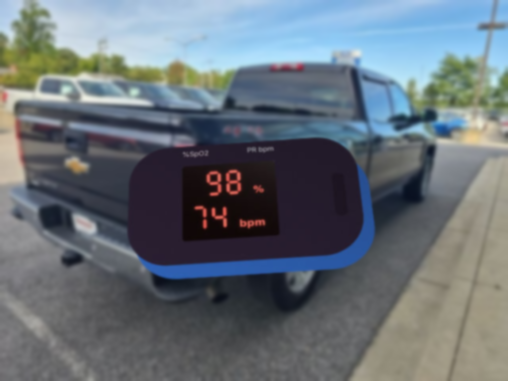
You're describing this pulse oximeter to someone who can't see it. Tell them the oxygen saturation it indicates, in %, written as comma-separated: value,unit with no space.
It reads 98,%
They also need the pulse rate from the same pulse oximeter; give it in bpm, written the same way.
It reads 74,bpm
